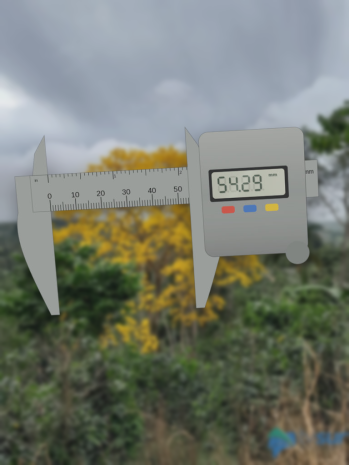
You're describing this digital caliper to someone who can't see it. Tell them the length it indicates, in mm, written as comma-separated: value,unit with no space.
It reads 54.29,mm
